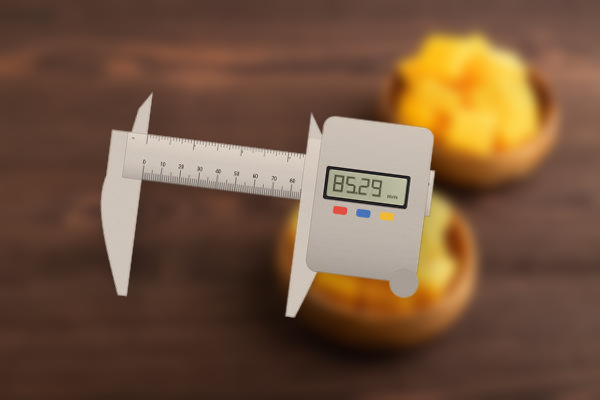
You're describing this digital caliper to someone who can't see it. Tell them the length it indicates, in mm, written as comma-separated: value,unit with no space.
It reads 85.29,mm
